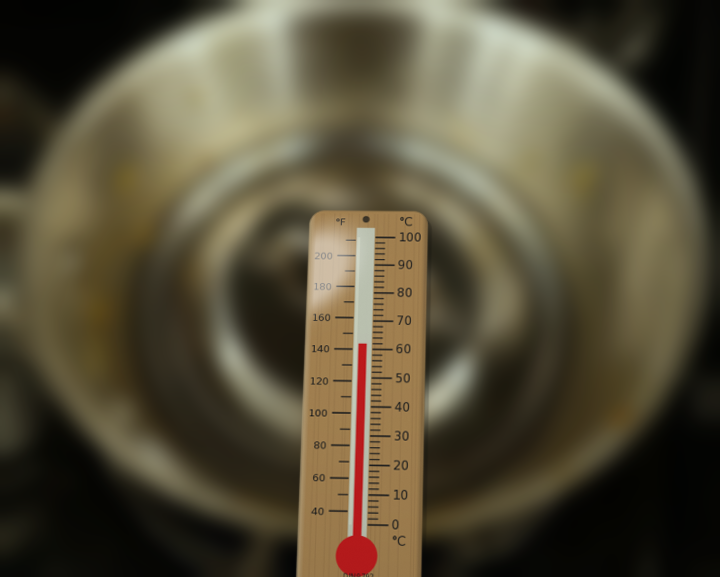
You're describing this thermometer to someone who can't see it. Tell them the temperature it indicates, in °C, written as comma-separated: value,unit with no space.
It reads 62,°C
